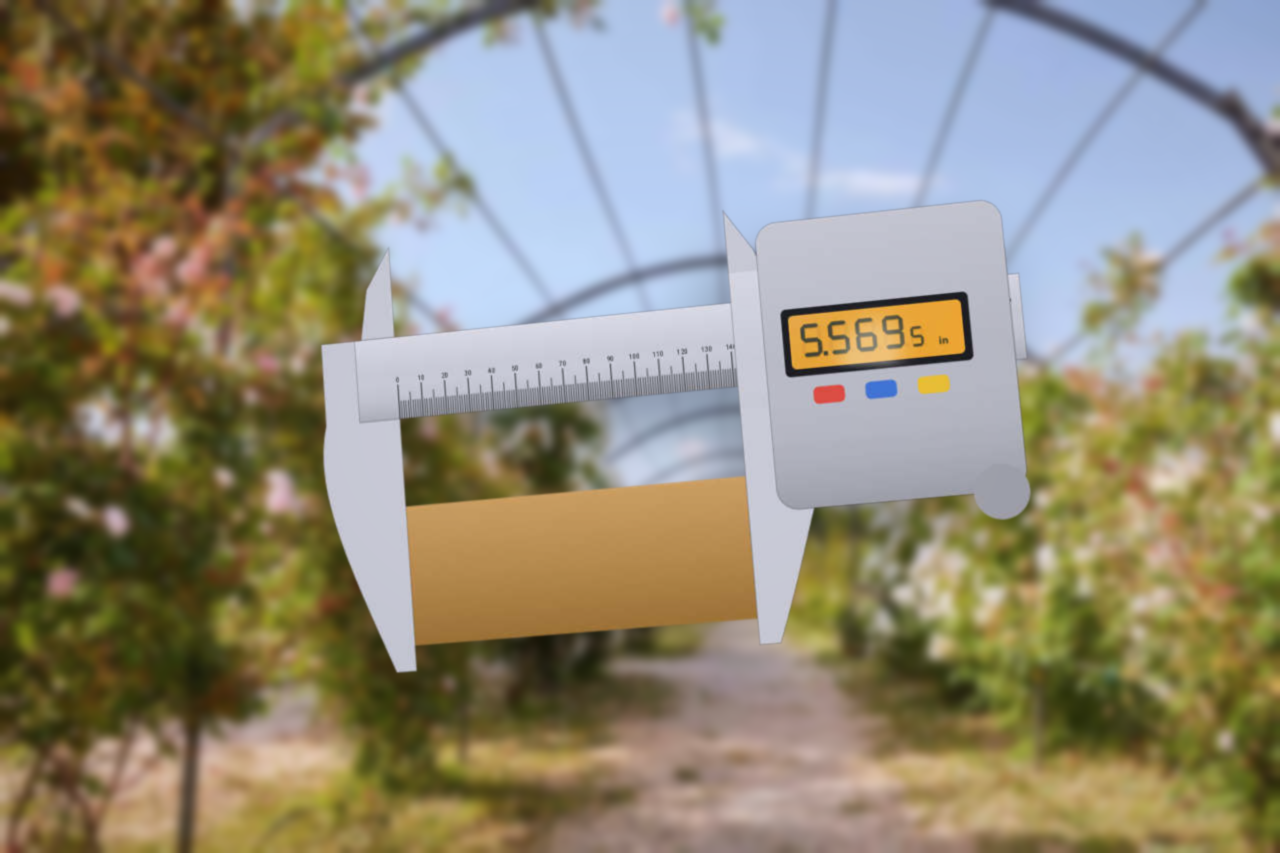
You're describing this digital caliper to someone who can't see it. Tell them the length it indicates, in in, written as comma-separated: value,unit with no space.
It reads 5.5695,in
